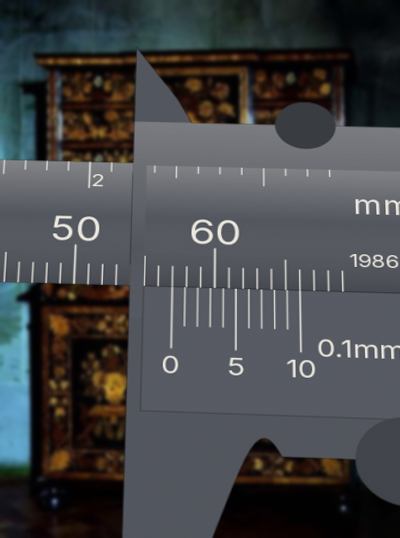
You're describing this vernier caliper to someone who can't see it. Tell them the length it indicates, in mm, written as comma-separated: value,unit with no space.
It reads 57.0,mm
